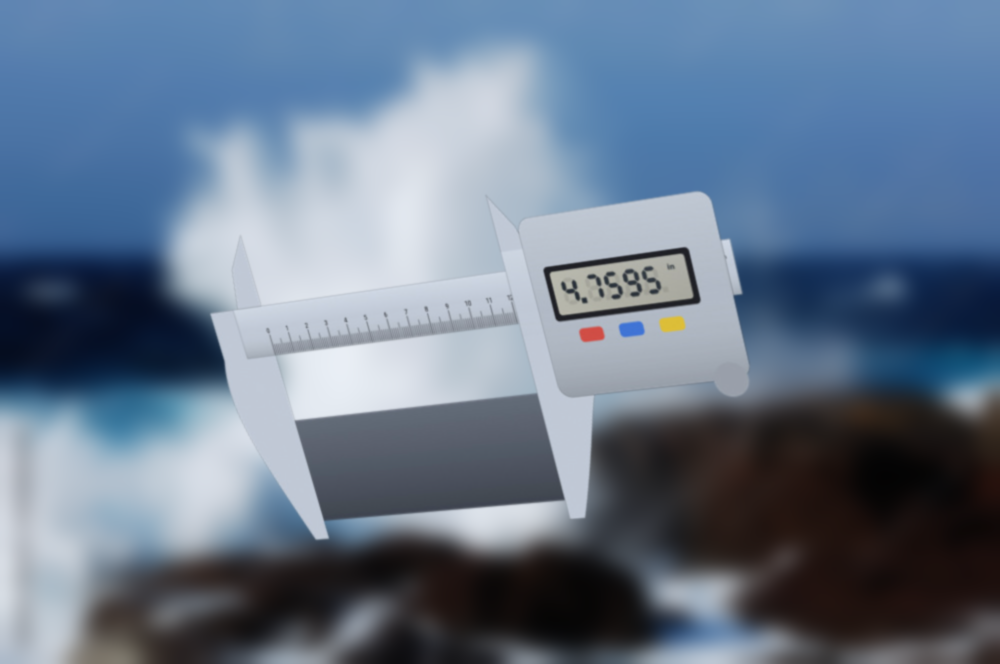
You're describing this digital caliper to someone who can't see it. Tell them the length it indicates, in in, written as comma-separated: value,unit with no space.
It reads 4.7595,in
